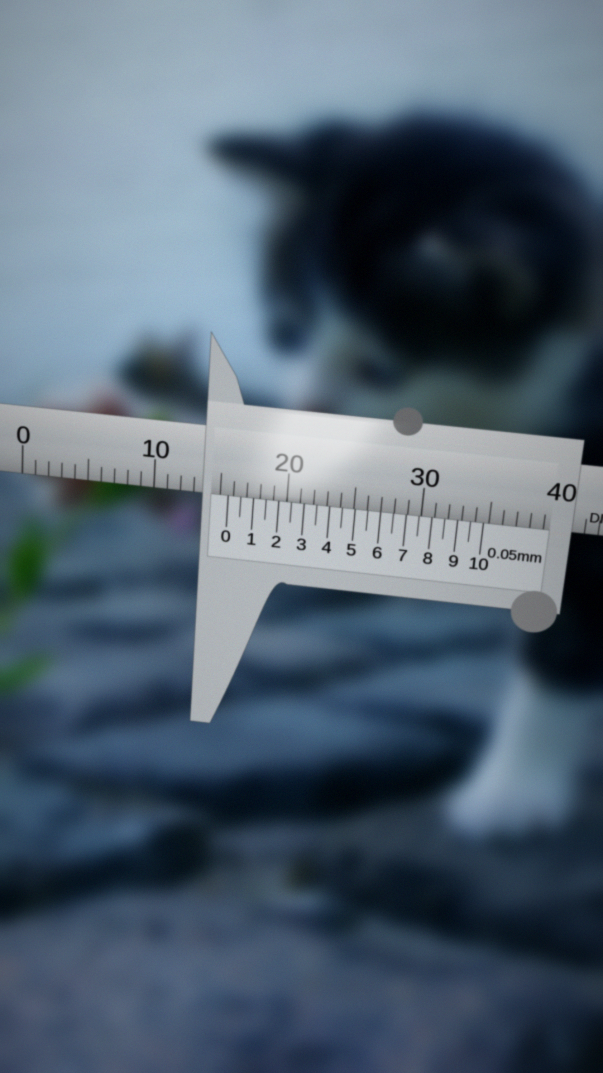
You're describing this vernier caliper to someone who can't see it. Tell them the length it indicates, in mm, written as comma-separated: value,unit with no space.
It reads 15.6,mm
